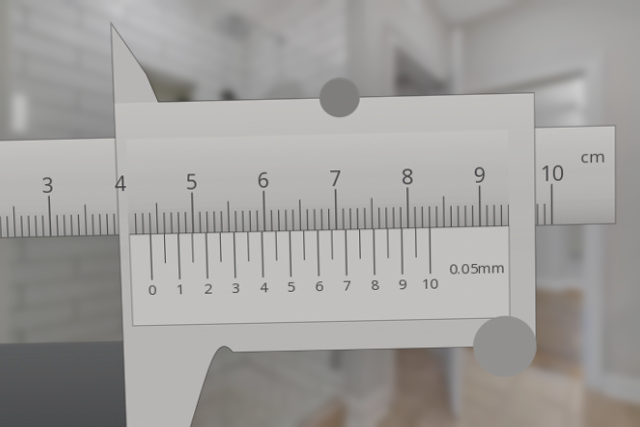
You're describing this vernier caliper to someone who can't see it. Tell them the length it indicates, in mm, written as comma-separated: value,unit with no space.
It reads 44.0,mm
